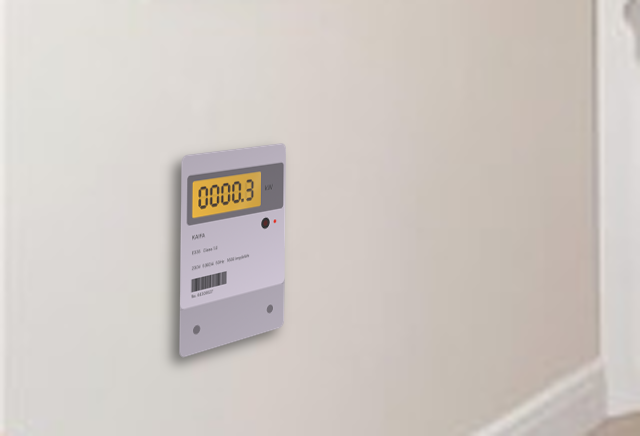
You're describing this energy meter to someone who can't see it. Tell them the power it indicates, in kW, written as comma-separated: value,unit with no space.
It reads 0.3,kW
